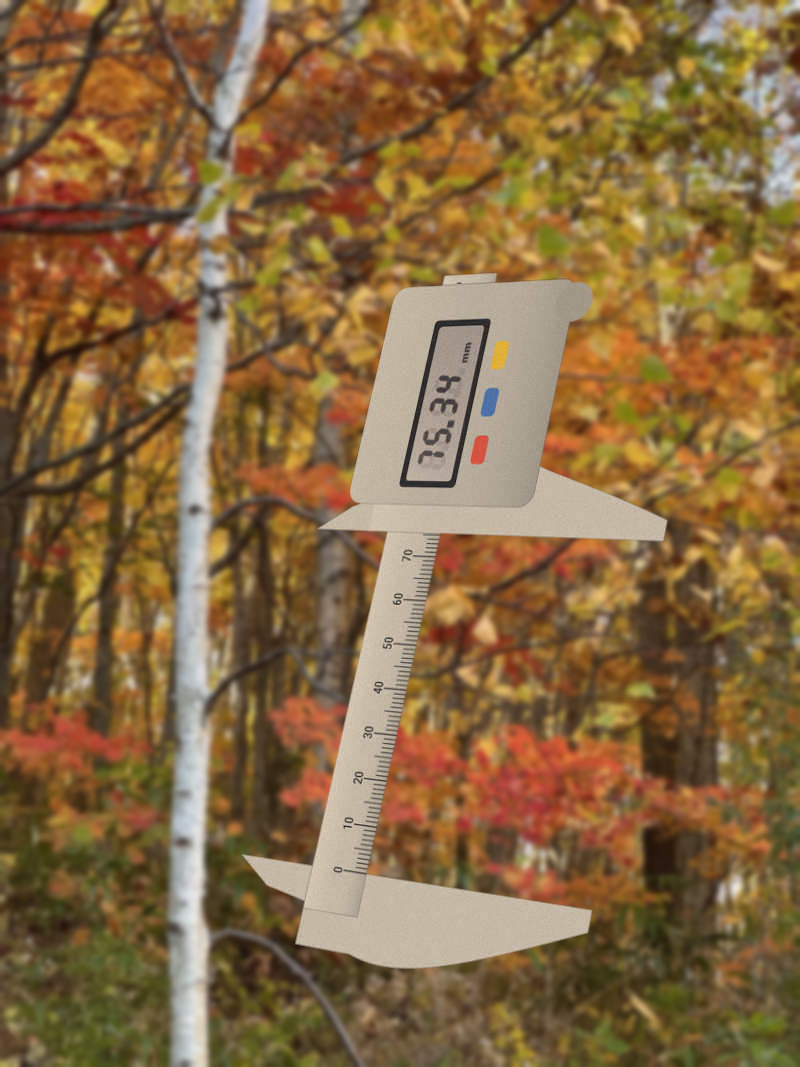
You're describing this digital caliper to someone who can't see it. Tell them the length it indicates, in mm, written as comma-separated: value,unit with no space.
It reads 75.34,mm
